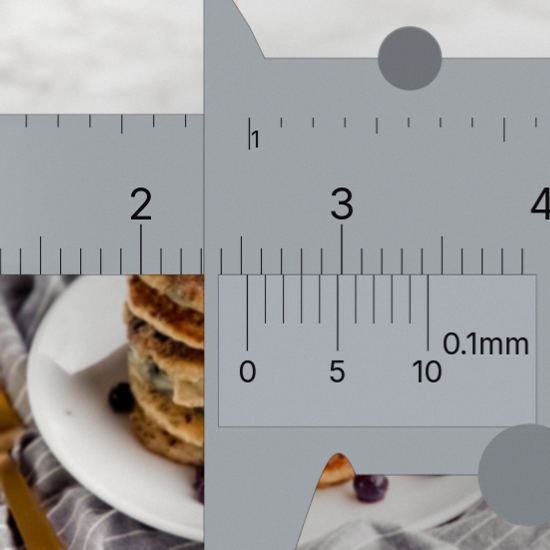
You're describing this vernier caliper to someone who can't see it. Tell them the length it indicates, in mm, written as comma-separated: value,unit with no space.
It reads 25.3,mm
